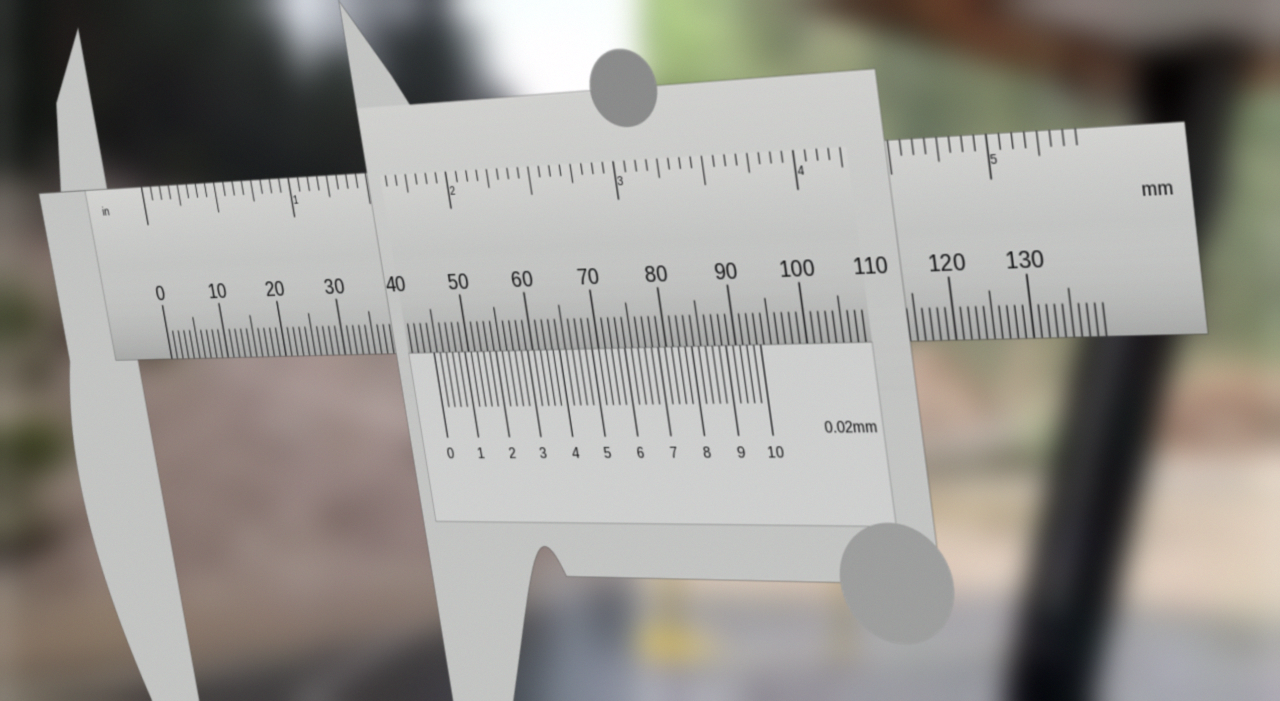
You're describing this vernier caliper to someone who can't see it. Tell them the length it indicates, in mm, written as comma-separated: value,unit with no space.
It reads 44.5,mm
